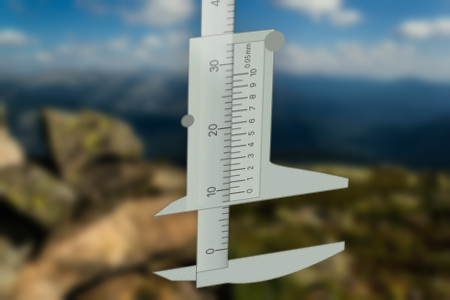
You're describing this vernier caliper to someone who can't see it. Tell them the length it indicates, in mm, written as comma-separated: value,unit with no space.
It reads 9.2,mm
